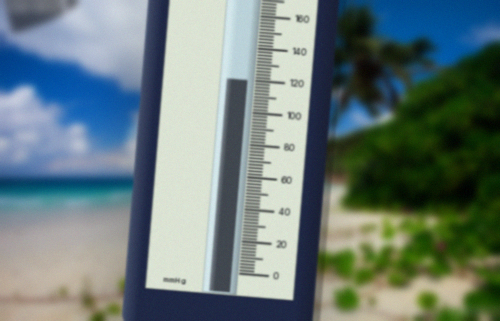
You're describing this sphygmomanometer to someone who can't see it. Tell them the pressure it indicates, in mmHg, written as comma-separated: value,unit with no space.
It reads 120,mmHg
